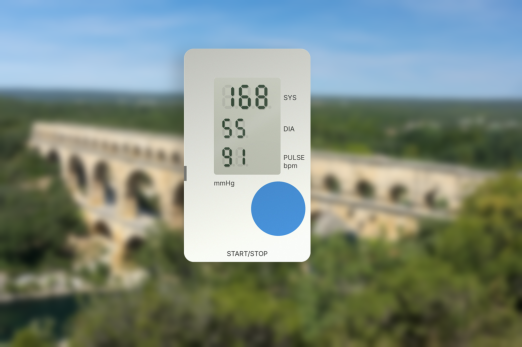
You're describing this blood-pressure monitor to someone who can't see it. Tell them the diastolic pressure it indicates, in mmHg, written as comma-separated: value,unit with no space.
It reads 55,mmHg
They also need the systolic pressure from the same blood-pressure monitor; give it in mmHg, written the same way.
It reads 168,mmHg
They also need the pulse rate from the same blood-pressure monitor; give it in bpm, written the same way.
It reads 91,bpm
